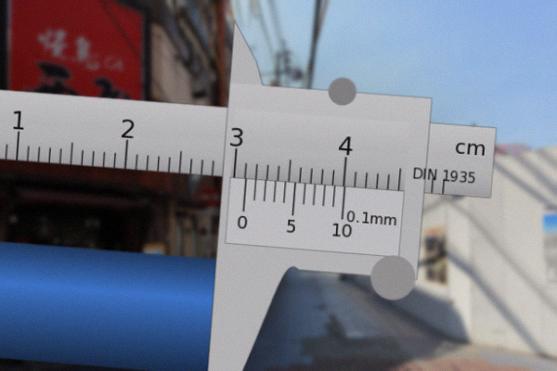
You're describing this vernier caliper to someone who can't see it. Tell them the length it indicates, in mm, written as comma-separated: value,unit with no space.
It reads 31.1,mm
